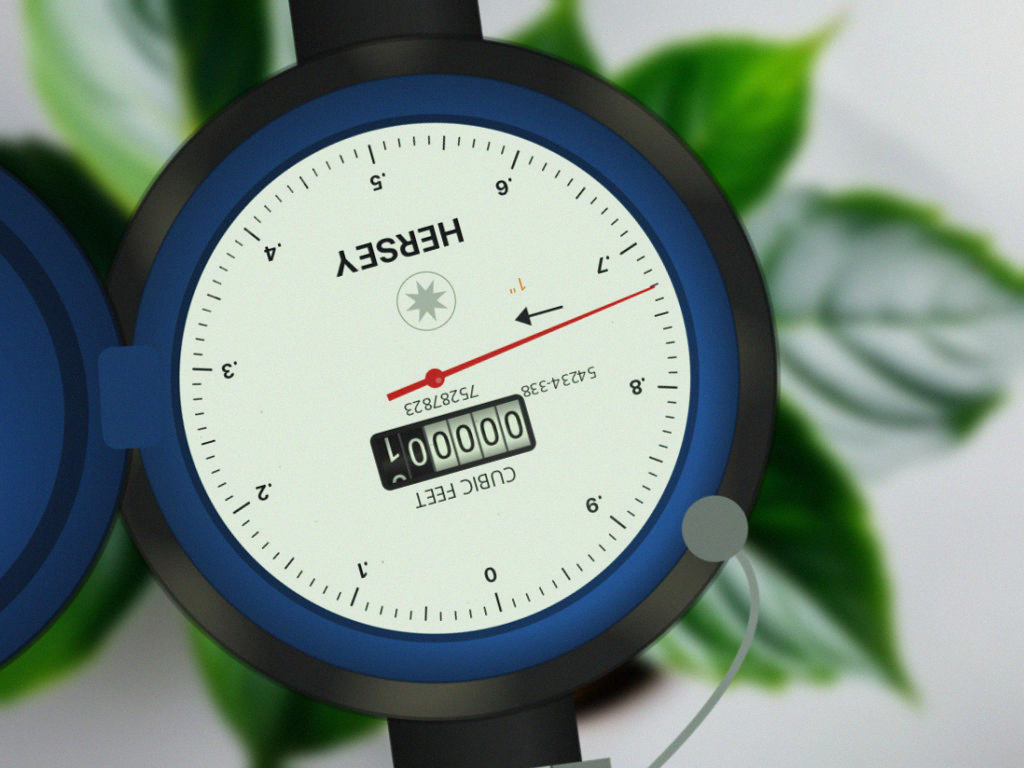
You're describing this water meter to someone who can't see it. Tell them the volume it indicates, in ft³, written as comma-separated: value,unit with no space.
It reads 0.73,ft³
